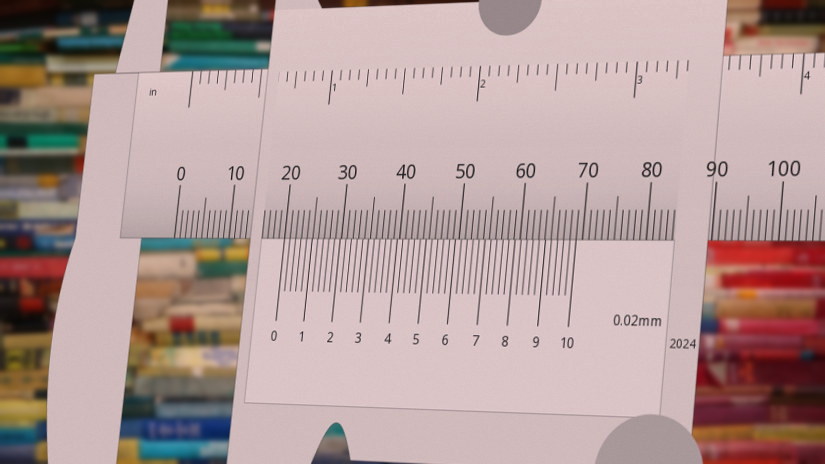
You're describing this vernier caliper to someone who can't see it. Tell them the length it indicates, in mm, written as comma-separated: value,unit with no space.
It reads 20.0,mm
